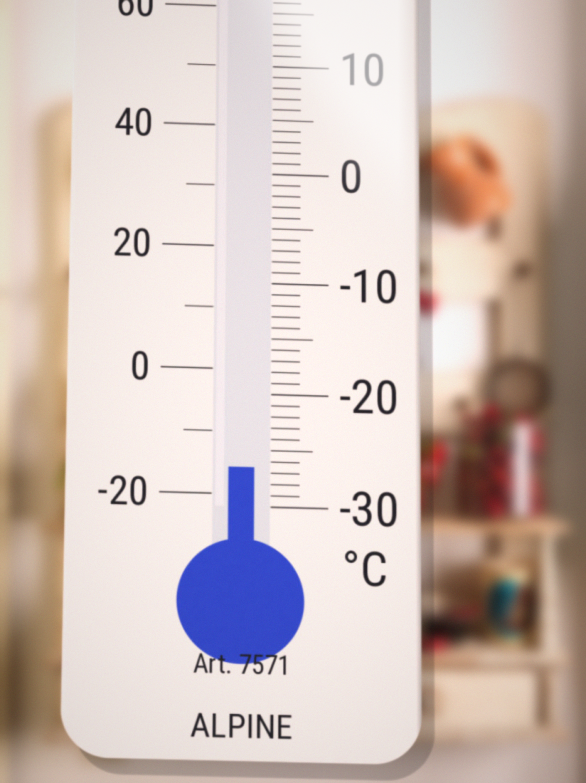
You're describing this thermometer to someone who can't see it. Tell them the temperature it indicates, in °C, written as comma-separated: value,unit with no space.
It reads -26.5,°C
